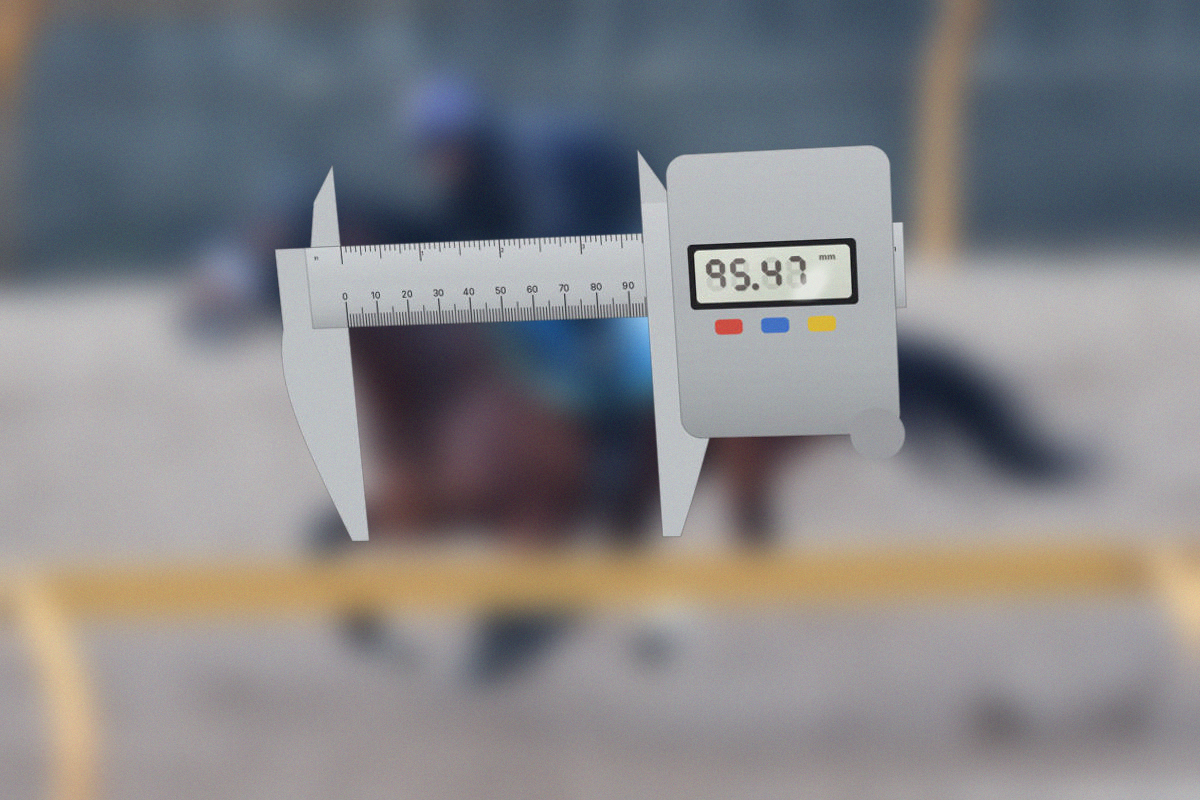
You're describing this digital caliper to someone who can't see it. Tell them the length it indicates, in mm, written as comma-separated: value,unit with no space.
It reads 95.47,mm
